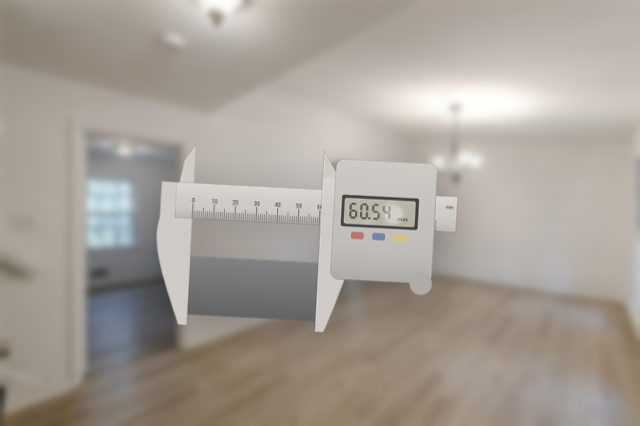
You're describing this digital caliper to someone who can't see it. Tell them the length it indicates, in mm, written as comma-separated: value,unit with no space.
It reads 60.54,mm
